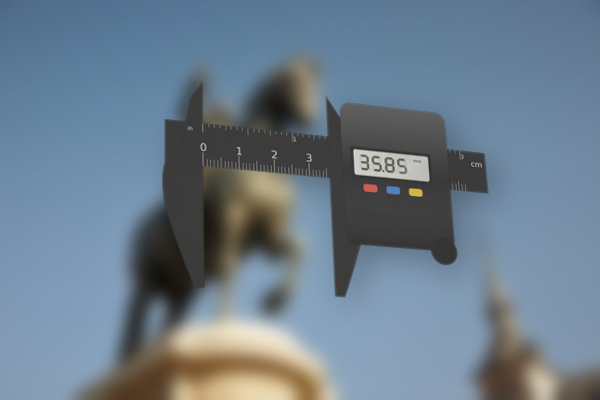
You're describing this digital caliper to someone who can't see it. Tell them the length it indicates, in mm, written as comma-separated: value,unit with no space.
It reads 35.85,mm
